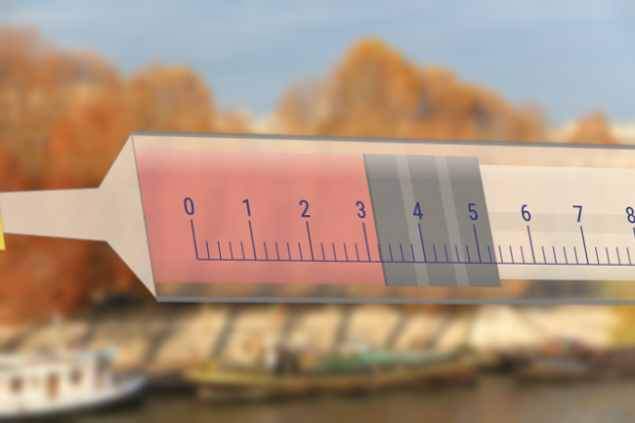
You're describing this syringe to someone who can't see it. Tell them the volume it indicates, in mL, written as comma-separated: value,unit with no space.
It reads 3.2,mL
